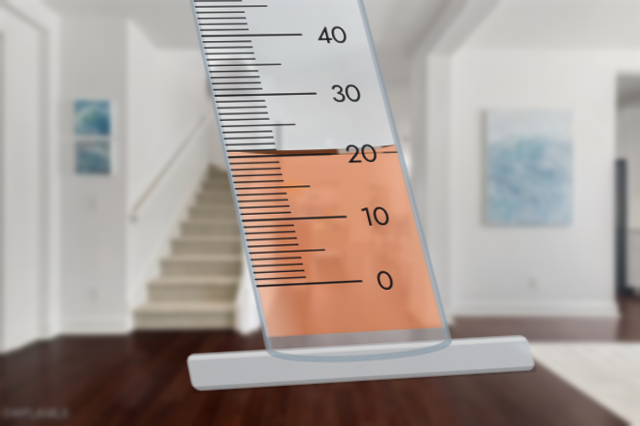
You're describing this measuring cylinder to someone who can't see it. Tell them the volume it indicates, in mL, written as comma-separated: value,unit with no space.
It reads 20,mL
